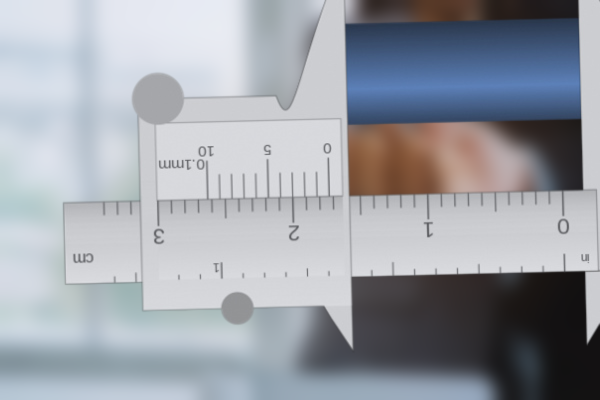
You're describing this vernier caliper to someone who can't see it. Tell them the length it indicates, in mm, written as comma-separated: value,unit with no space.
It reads 17.3,mm
